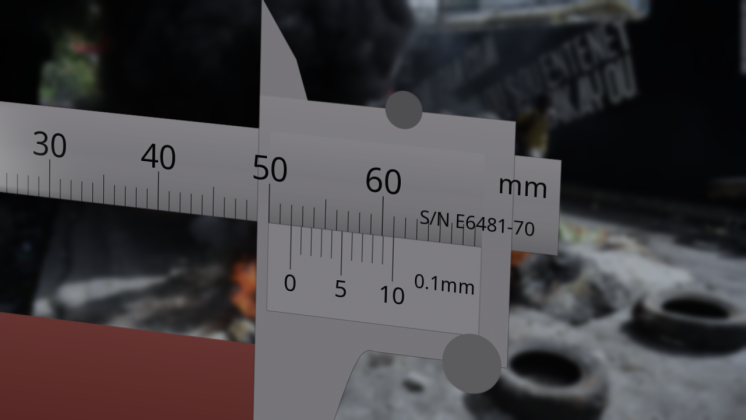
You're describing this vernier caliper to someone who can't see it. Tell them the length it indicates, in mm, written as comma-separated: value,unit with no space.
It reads 52.0,mm
